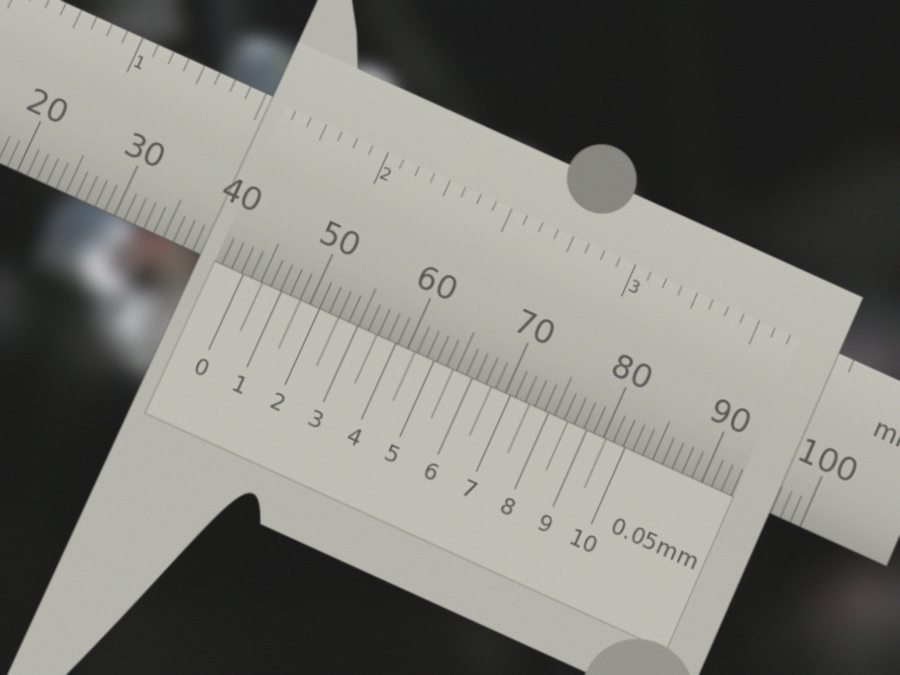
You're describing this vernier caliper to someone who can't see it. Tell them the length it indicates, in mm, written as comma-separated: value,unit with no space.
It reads 43.2,mm
